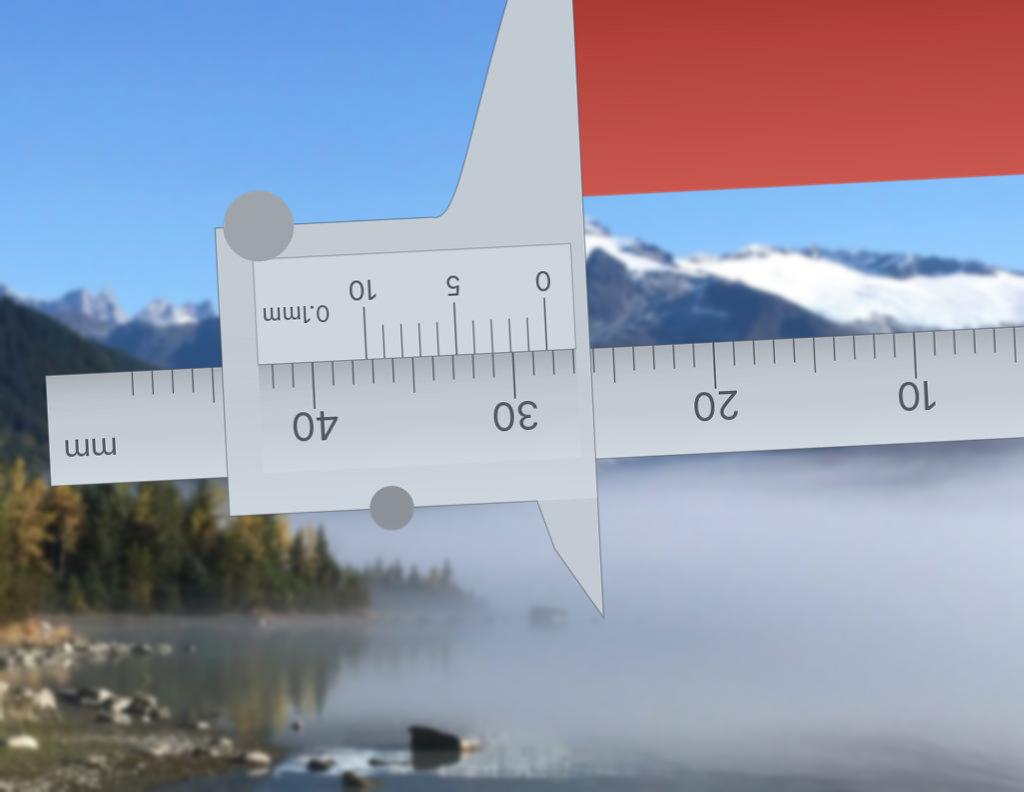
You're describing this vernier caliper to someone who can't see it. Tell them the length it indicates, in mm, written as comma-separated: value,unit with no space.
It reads 28.3,mm
